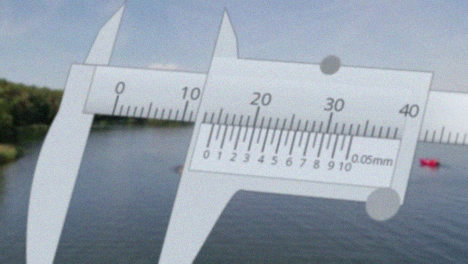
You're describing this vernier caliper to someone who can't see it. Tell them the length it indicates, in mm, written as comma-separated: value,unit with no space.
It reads 14.4,mm
